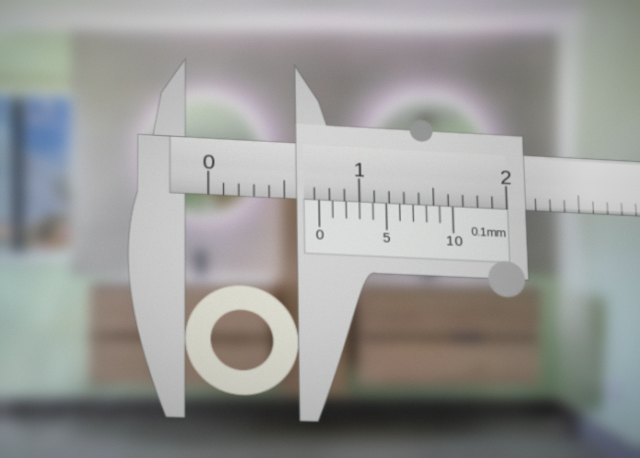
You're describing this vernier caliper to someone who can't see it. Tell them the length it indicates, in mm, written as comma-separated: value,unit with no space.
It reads 7.3,mm
